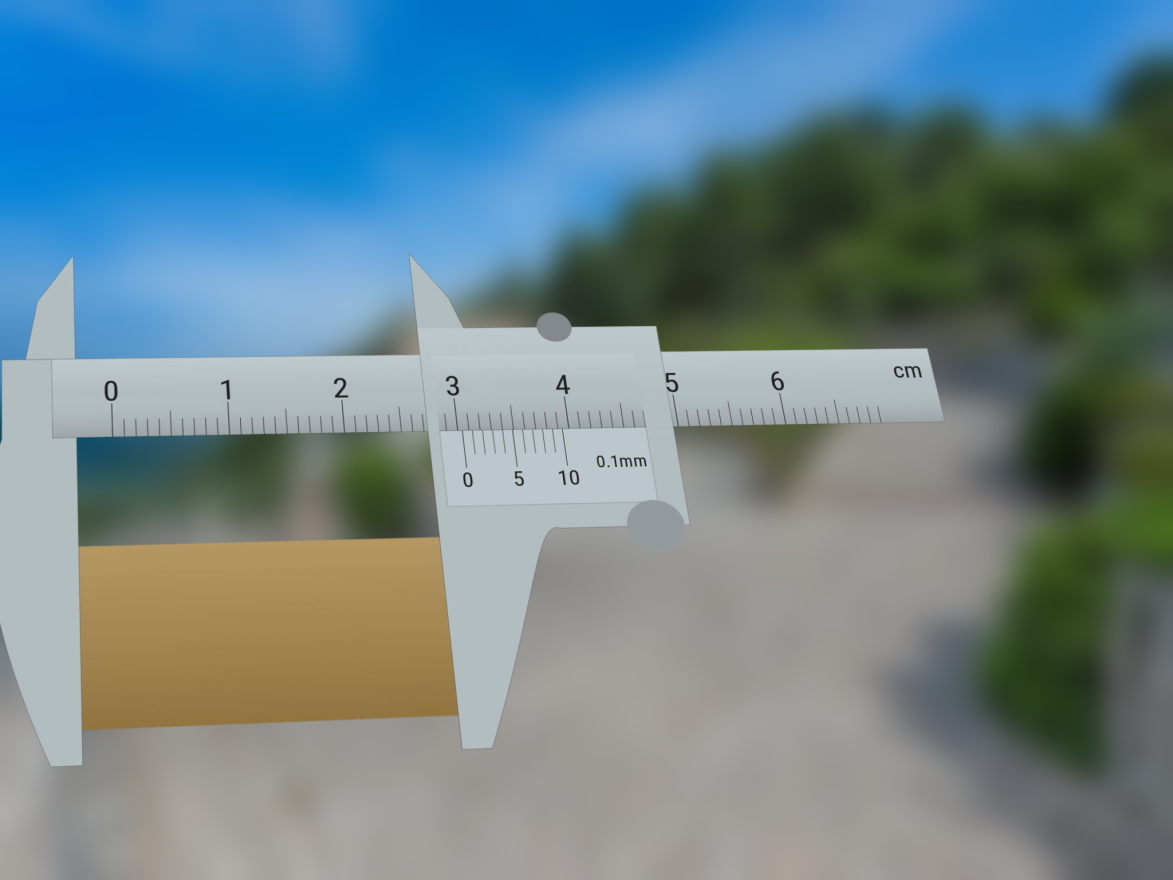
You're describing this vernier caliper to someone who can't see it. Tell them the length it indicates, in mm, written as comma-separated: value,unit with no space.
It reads 30.4,mm
